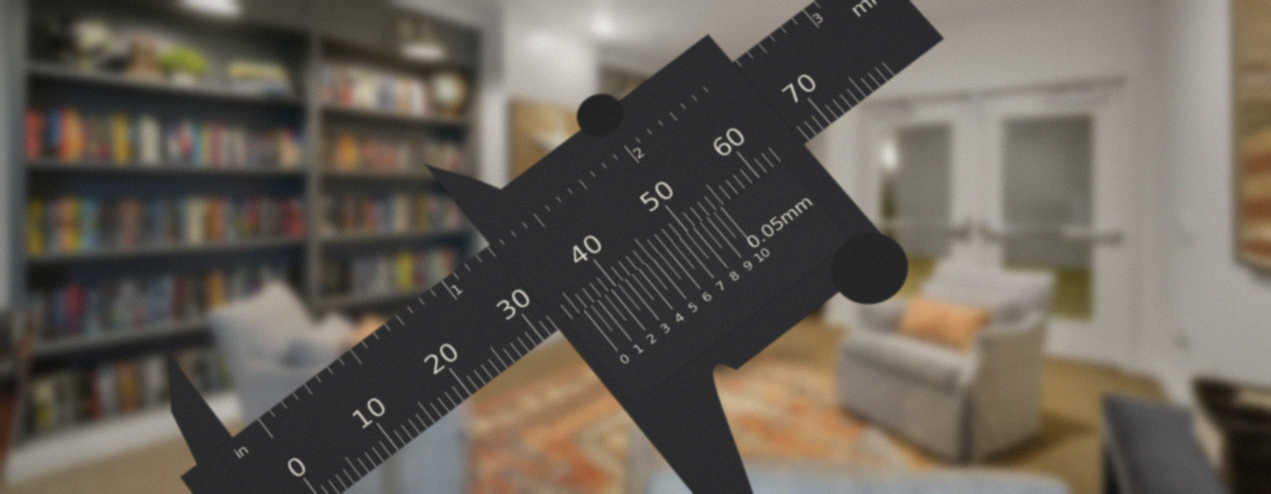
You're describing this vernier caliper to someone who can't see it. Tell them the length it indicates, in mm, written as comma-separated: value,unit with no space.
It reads 35.6,mm
